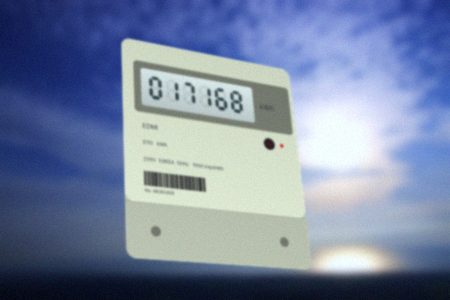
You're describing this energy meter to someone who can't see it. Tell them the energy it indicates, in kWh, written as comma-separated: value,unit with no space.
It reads 17168,kWh
